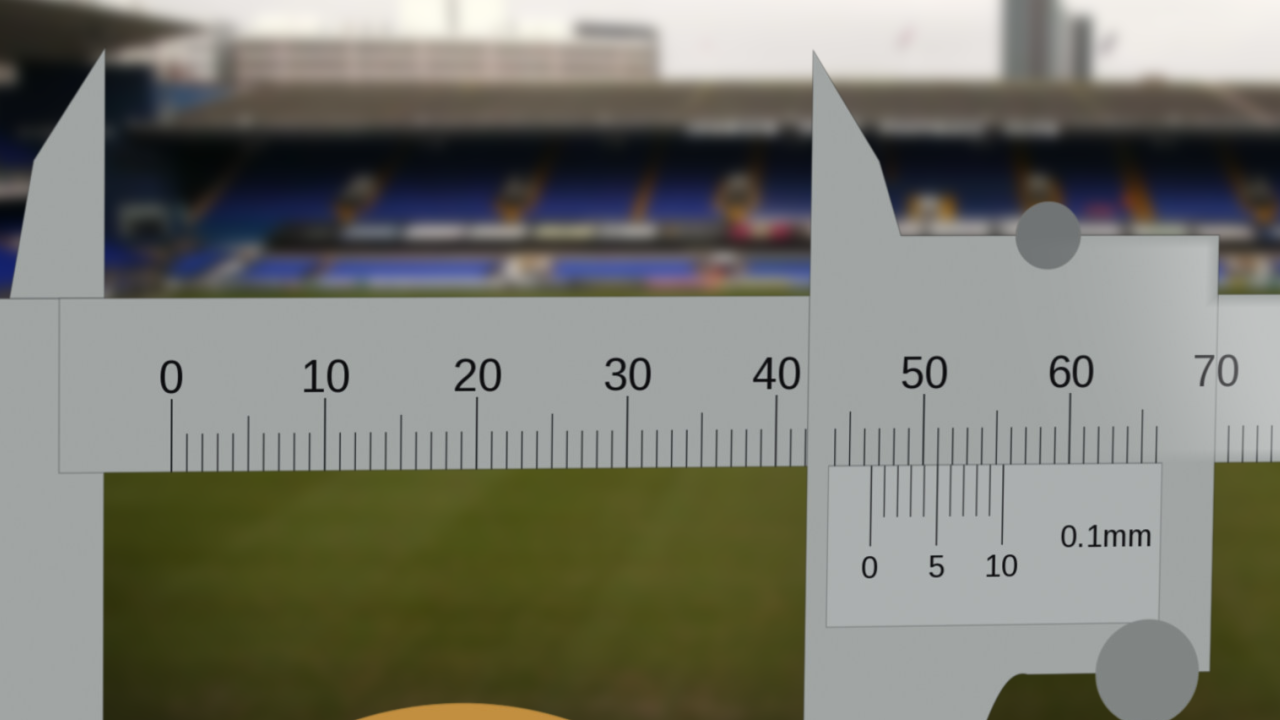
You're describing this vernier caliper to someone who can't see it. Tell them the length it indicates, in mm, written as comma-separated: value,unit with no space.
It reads 46.5,mm
